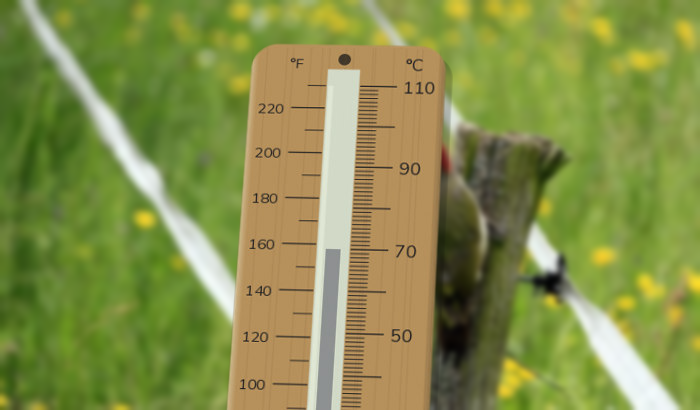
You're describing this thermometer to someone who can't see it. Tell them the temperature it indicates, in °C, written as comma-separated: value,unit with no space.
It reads 70,°C
